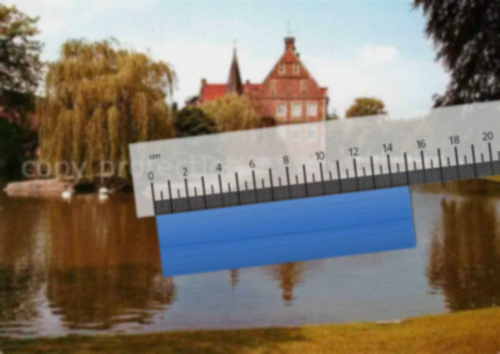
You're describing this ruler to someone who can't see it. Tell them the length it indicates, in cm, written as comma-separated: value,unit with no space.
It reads 15,cm
